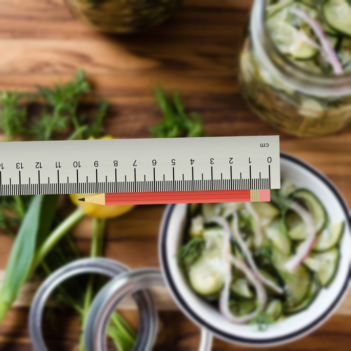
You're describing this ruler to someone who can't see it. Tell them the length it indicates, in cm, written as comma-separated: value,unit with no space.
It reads 10,cm
